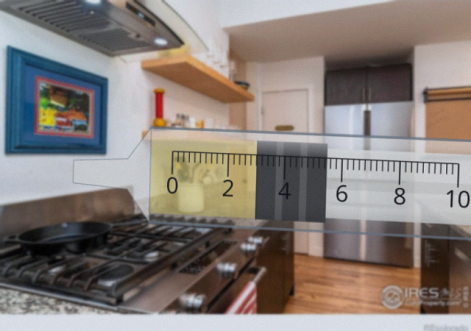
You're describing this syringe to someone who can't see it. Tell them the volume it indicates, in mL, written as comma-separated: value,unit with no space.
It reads 3,mL
